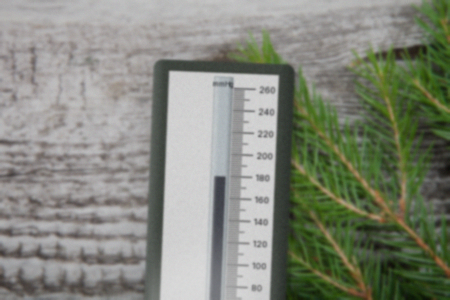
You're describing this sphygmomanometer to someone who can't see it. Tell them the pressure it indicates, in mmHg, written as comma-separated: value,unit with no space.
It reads 180,mmHg
